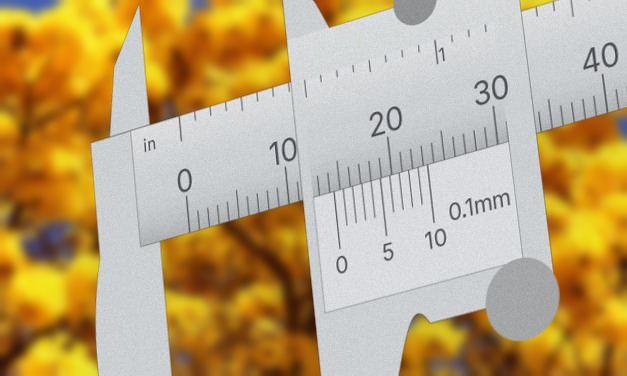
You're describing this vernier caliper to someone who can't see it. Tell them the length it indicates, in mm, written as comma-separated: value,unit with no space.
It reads 14.4,mm
